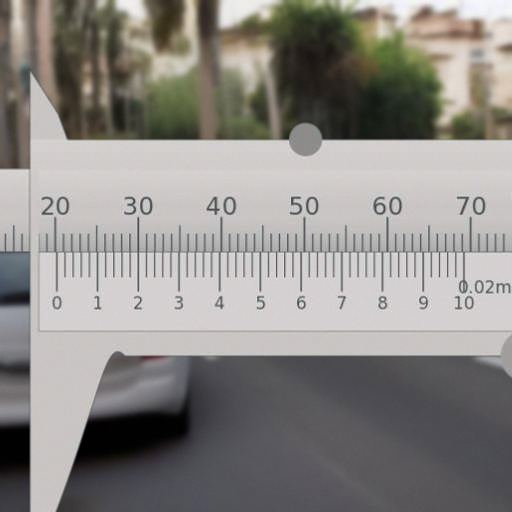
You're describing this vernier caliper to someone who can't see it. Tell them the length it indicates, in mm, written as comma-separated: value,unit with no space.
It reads 20.2,mm
